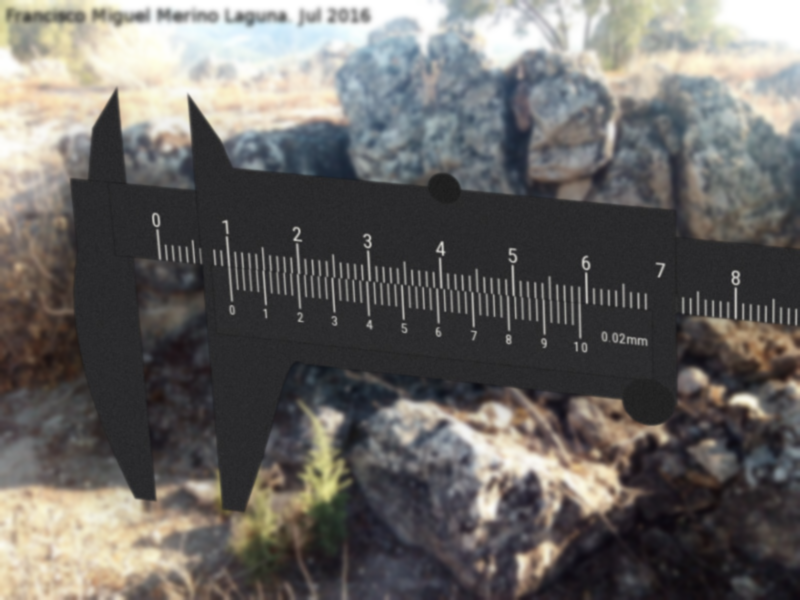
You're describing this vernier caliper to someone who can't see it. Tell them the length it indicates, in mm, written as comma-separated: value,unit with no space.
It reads 10.0,mm
